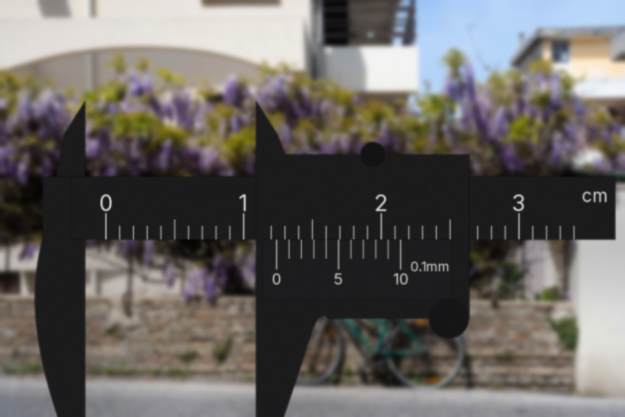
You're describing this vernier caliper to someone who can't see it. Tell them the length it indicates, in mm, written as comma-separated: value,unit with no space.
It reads 12.4,mm
